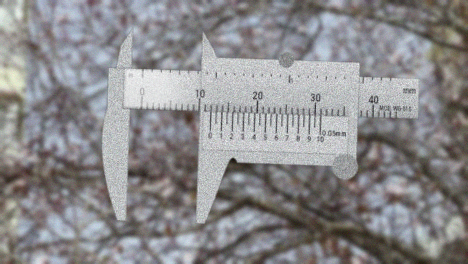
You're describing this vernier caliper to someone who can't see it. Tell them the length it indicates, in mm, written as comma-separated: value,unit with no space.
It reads 12.0,mm
